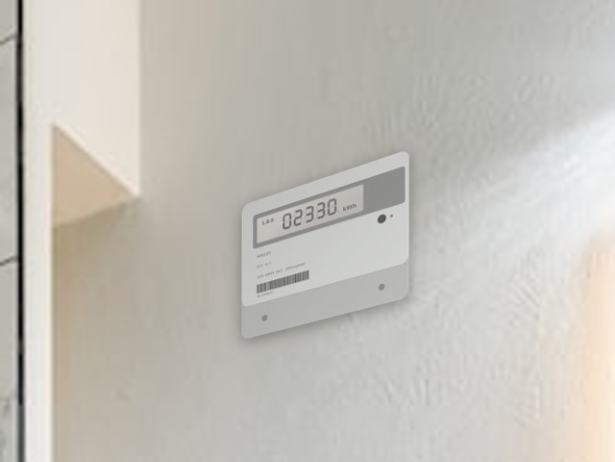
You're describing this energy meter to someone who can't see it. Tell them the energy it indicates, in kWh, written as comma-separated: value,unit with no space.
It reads 2330,kWh
